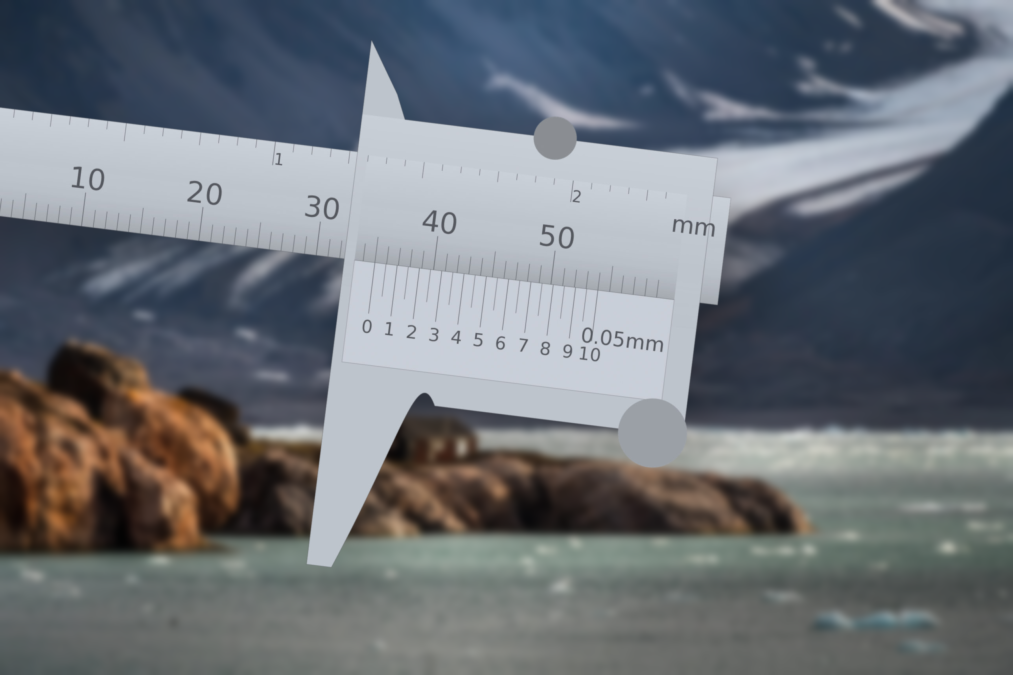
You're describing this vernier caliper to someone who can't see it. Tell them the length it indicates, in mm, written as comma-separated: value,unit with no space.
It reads 35.0,mm
